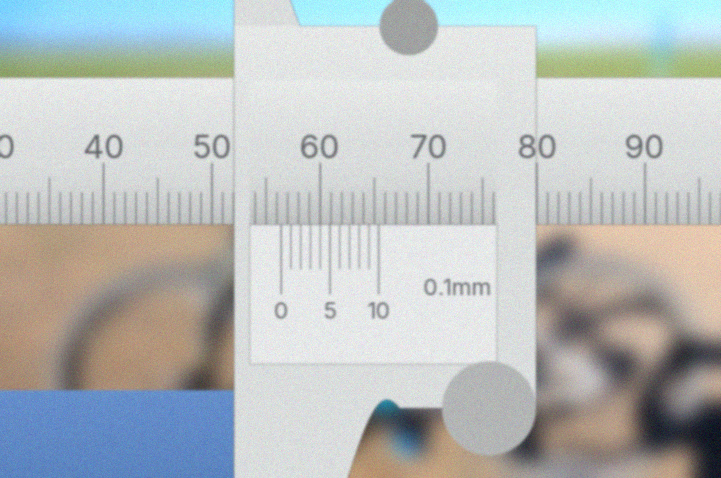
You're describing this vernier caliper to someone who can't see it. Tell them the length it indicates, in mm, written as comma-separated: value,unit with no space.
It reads 56.4,mm
